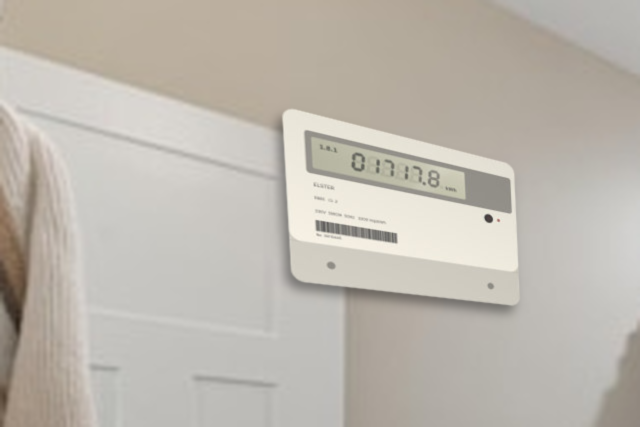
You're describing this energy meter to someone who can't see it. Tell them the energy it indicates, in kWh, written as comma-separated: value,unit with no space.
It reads 1717.8,kWh
